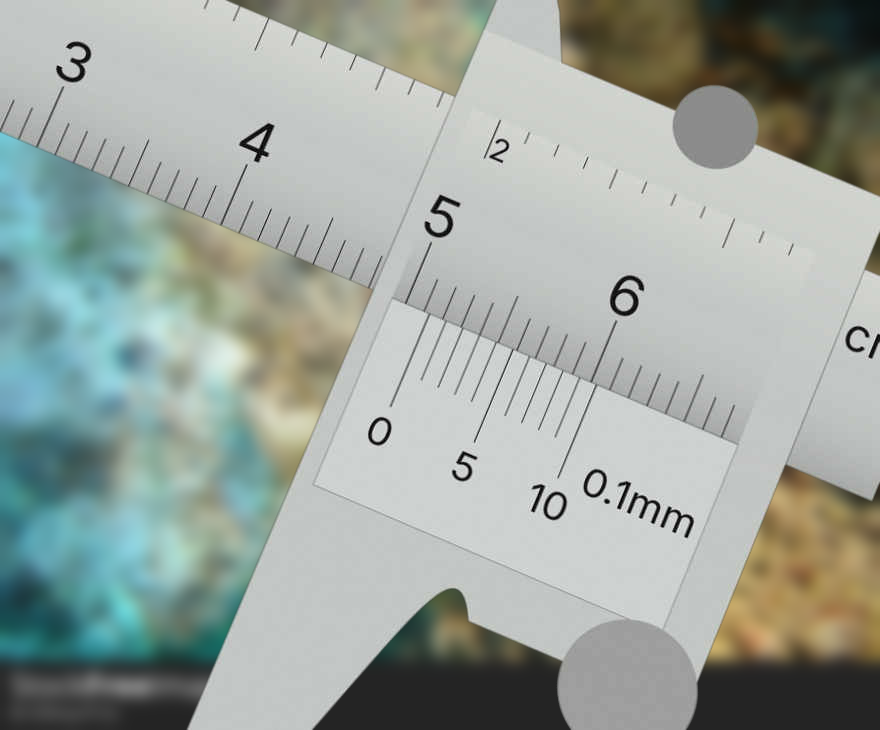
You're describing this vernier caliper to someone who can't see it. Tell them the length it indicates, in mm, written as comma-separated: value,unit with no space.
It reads 51.3,mm
